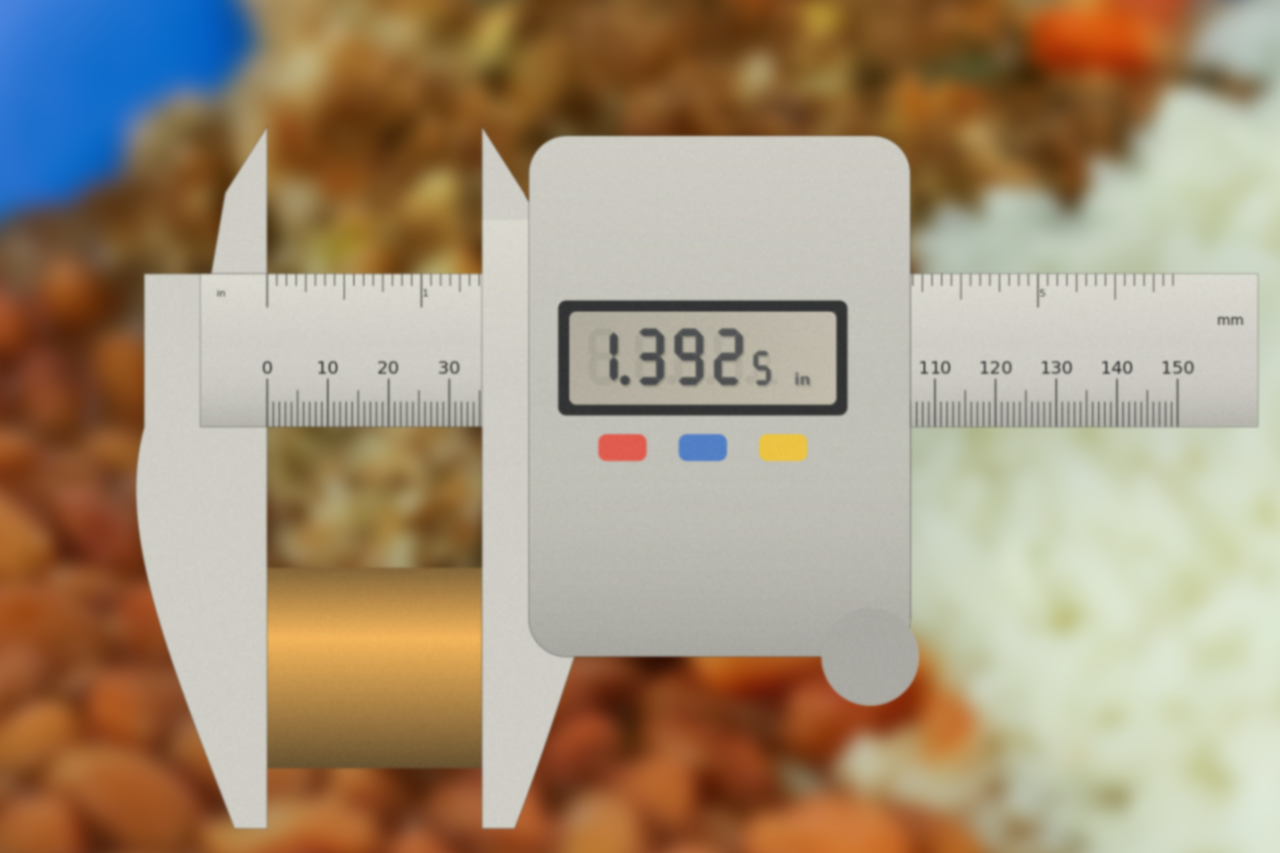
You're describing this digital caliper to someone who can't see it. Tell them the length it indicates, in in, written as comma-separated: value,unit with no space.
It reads 1.3925,in
